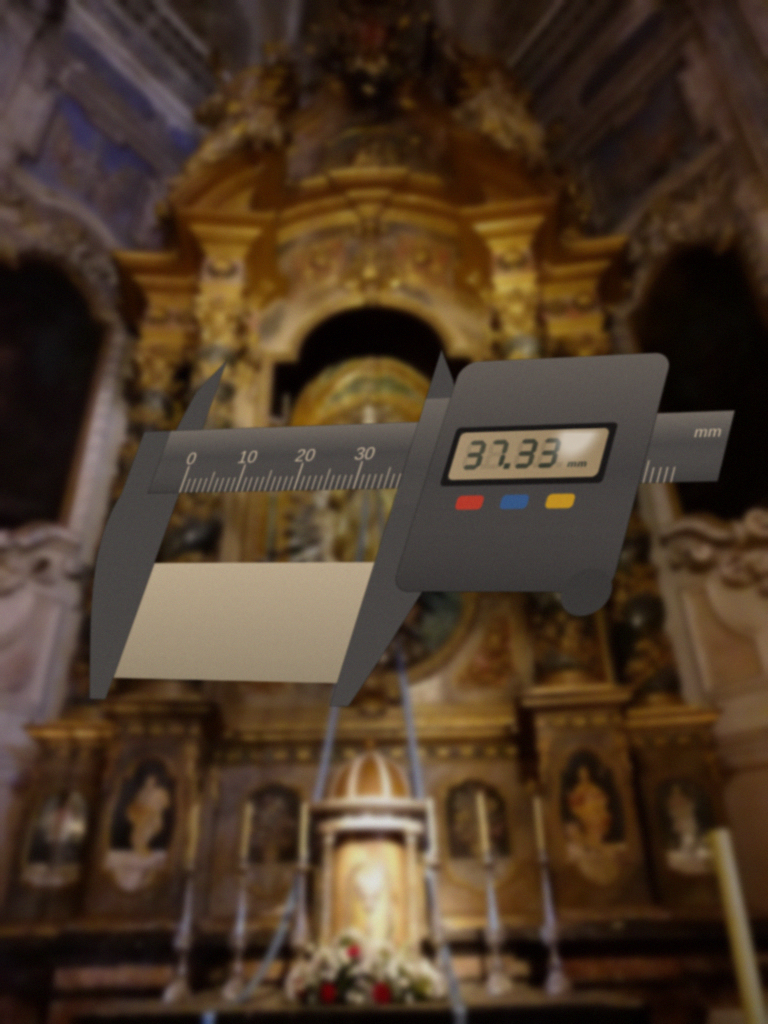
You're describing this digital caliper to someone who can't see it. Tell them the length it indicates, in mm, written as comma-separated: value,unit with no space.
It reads 37.33,mm
